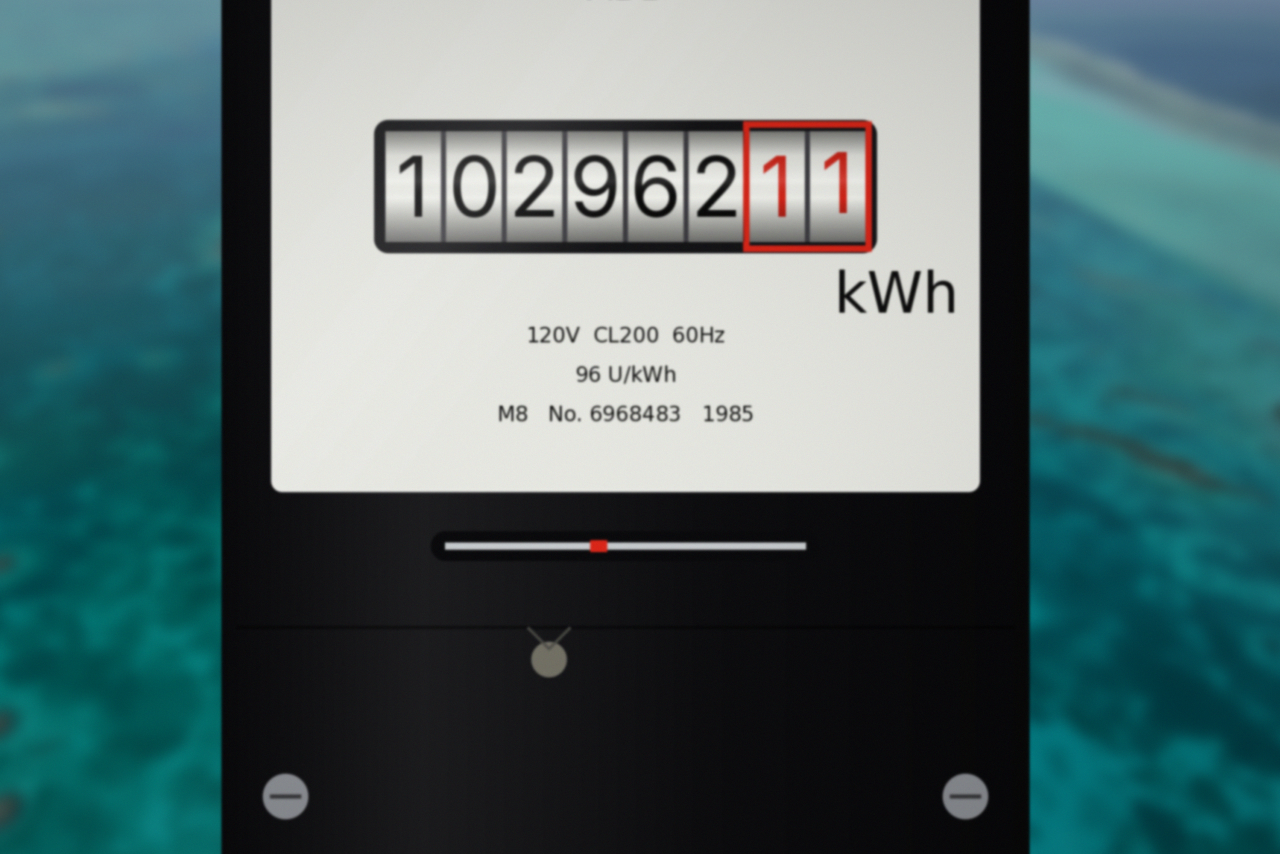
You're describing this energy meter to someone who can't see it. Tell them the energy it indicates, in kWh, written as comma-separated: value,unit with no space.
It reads 102962.11,kWh
